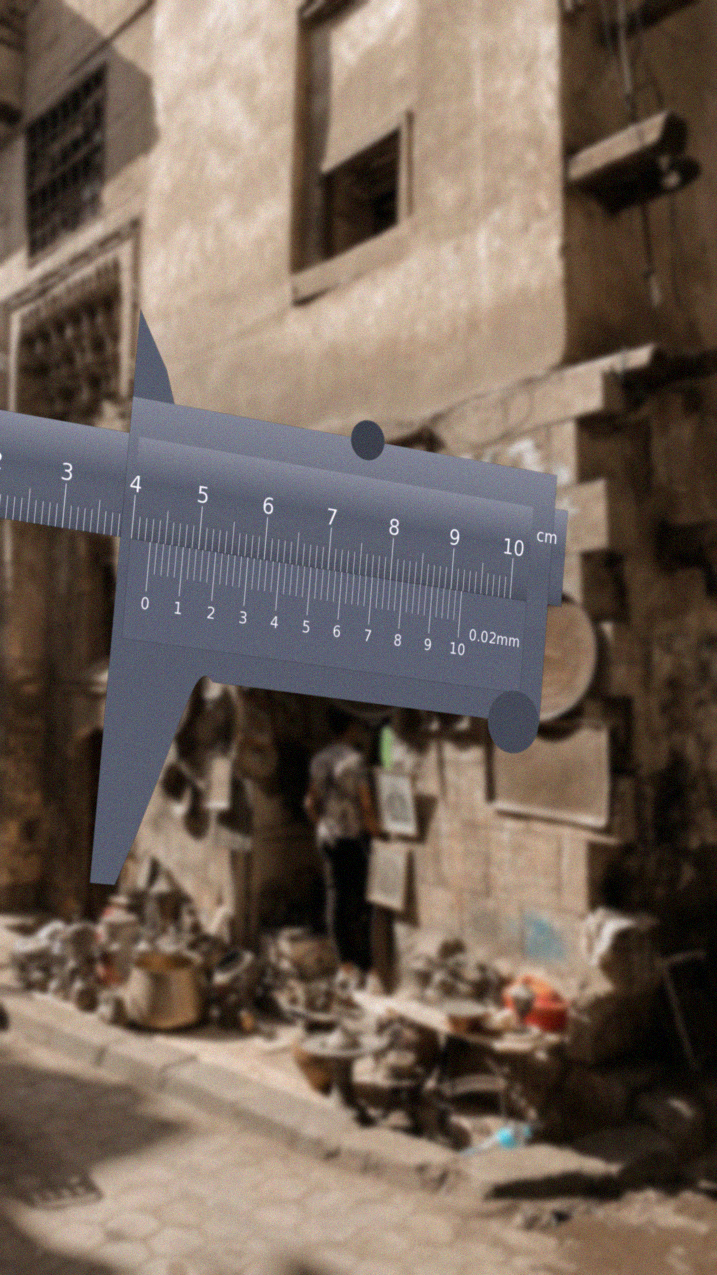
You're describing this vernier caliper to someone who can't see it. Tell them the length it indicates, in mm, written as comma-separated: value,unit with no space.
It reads 42.8,mm
